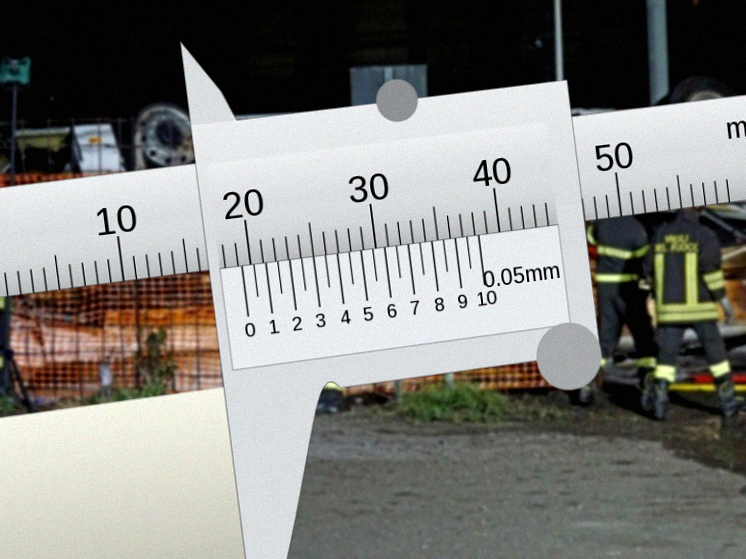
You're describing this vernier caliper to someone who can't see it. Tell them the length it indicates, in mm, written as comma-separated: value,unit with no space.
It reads 19.3,mm
